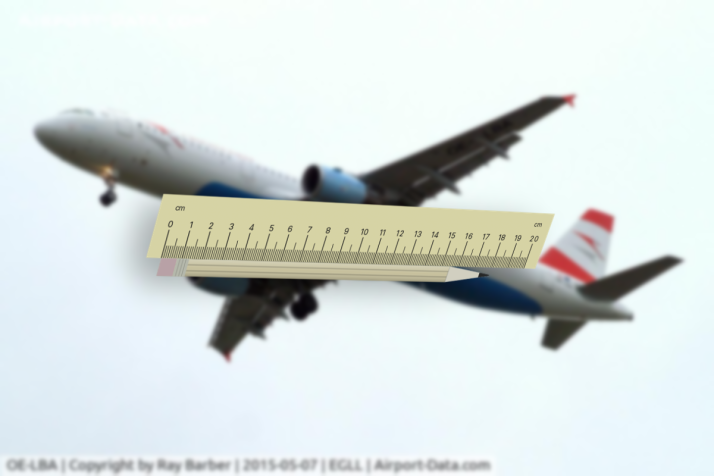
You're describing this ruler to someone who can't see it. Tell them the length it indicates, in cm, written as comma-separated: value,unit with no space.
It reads 18,cm
